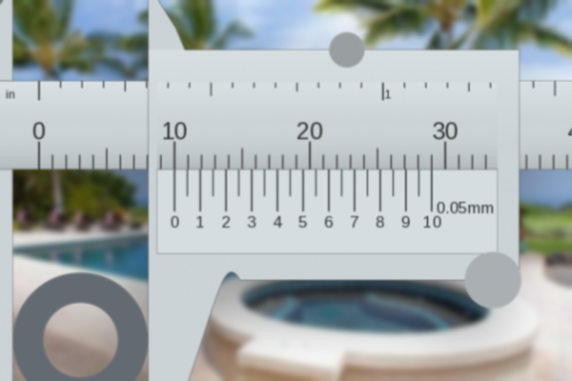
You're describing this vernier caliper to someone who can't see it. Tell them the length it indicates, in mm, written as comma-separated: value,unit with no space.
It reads 10.0,mm
